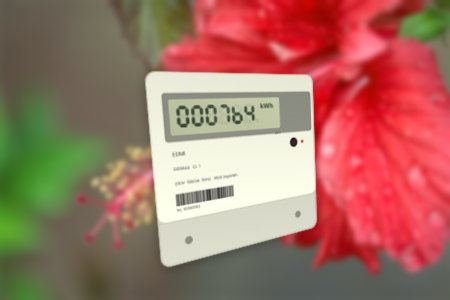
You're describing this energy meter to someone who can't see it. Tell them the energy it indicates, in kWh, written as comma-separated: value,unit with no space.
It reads 764,kWh
